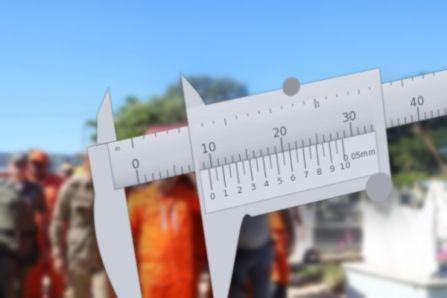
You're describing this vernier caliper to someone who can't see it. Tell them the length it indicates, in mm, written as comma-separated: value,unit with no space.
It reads 9.6,mm
